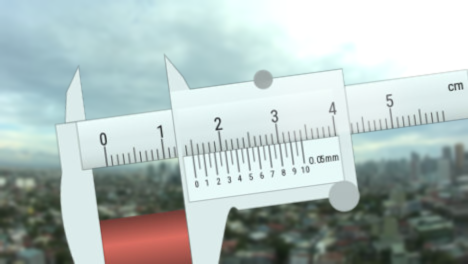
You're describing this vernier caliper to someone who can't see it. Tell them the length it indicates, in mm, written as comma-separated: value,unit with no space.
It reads 15.0,mm
